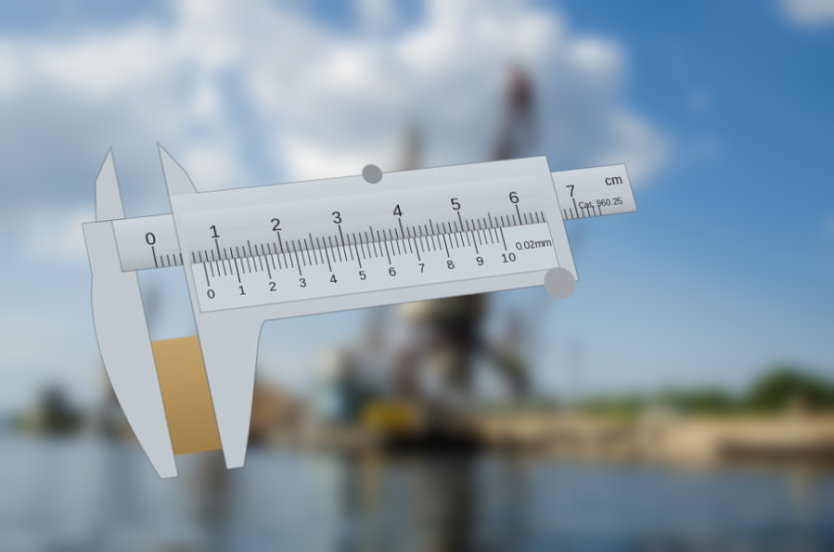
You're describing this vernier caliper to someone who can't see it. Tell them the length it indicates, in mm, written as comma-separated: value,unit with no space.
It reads 7.4,mm
